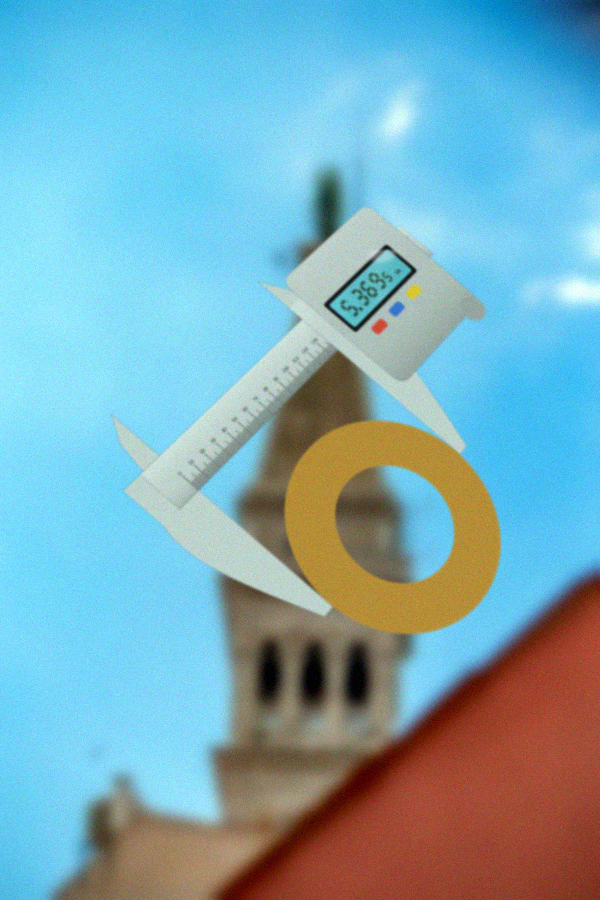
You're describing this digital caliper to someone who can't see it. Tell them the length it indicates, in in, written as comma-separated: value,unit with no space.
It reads 5.3695,in
